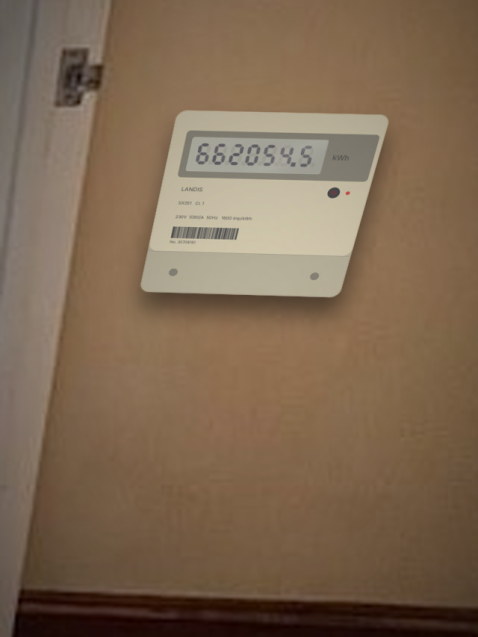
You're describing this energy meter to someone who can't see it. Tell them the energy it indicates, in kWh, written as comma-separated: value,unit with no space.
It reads 662054.5,kWh
